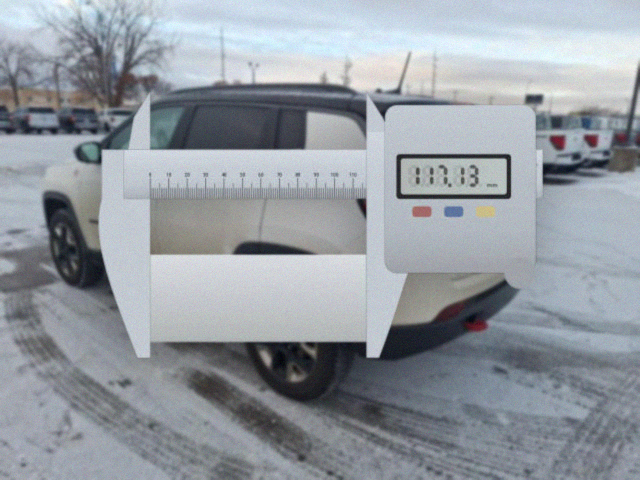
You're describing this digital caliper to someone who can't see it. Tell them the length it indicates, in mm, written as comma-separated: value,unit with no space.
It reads 117.13,mm
